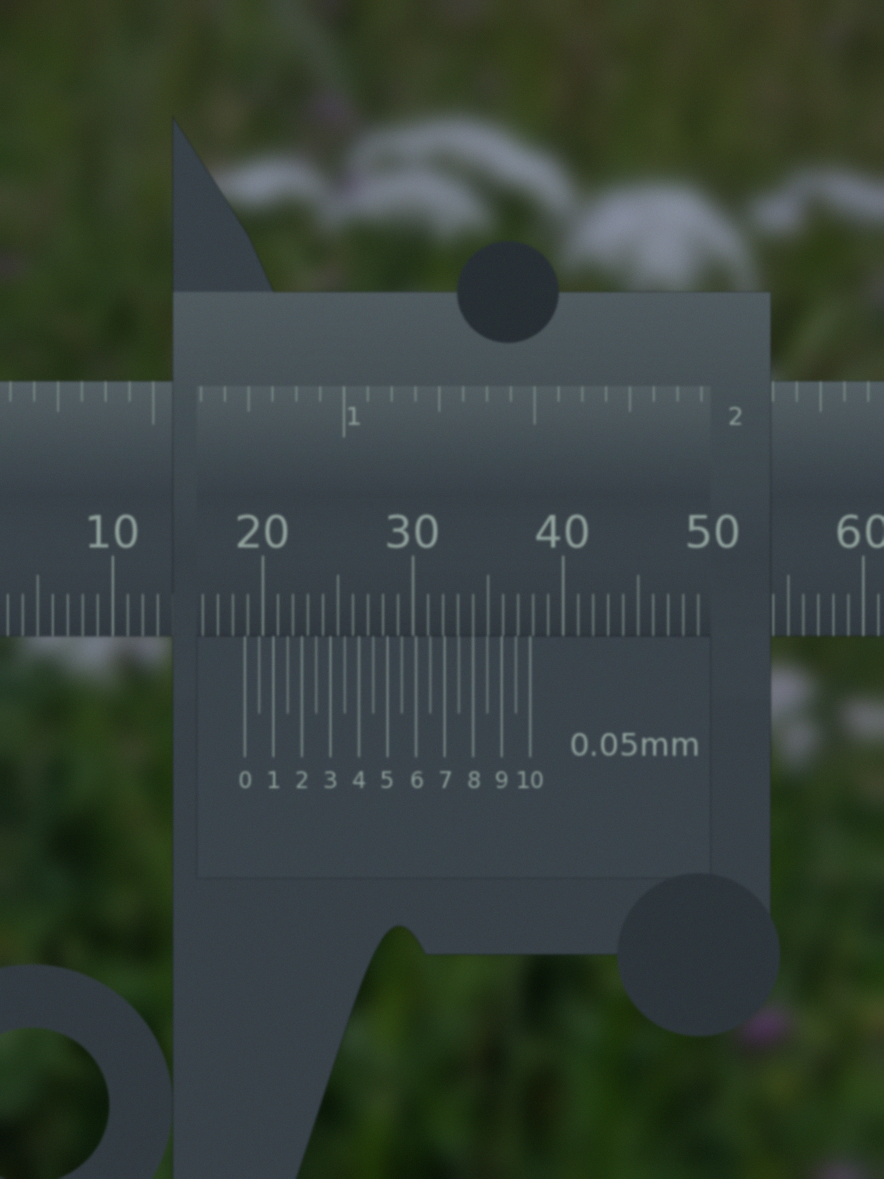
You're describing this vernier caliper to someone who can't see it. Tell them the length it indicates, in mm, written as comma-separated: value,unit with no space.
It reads 18.8,mm
